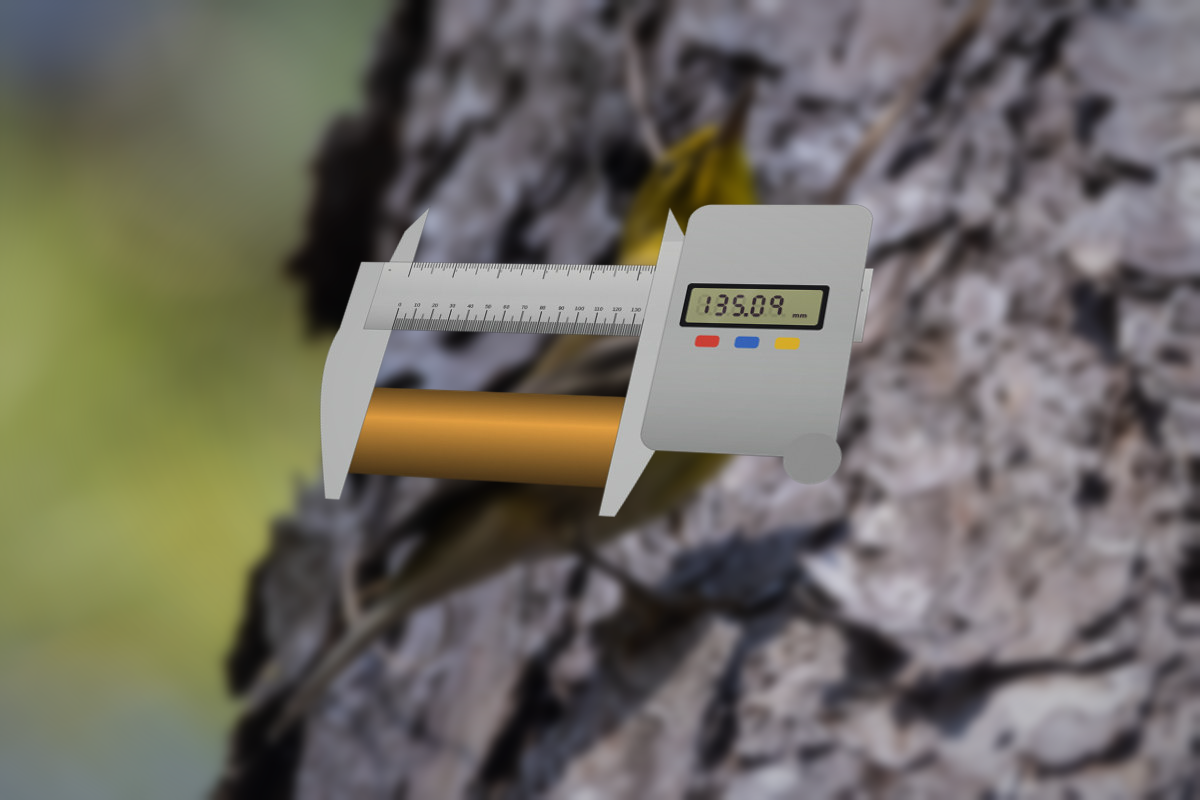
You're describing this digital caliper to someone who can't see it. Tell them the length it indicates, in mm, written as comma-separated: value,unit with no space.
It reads 135.09,mm
